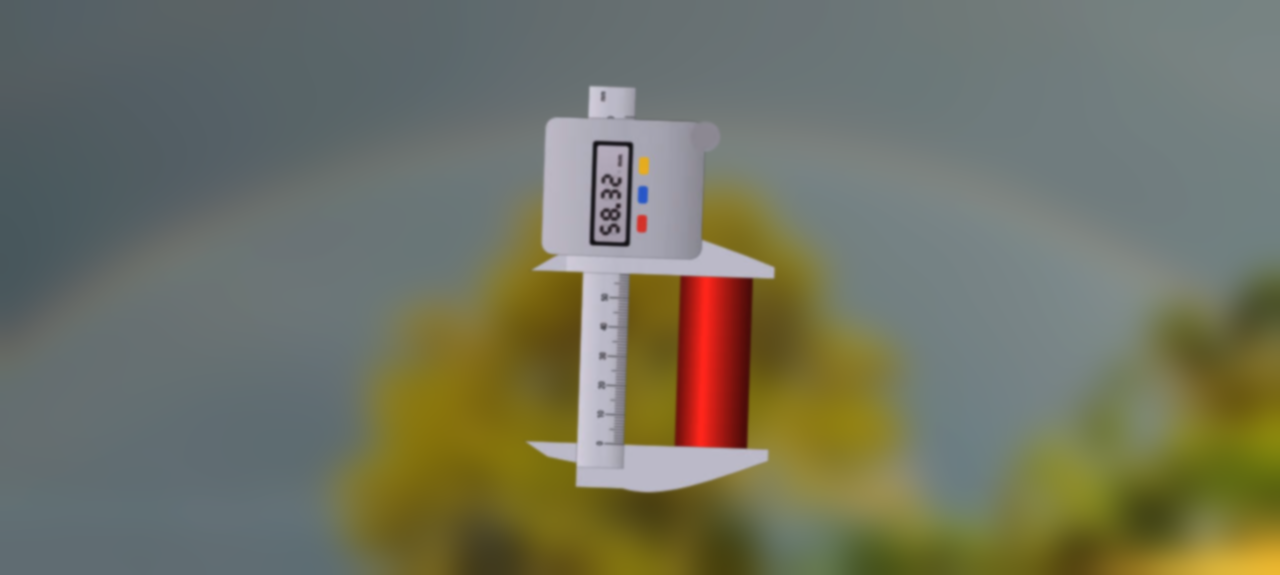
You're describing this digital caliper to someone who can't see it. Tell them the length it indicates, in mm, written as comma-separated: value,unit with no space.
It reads 58.32,mm
